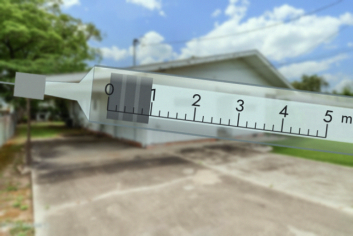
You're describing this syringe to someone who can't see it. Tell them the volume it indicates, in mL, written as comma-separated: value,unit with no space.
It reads 0,mL
